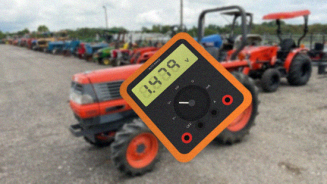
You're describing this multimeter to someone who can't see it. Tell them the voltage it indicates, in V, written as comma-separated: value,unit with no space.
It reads 1.479,V
